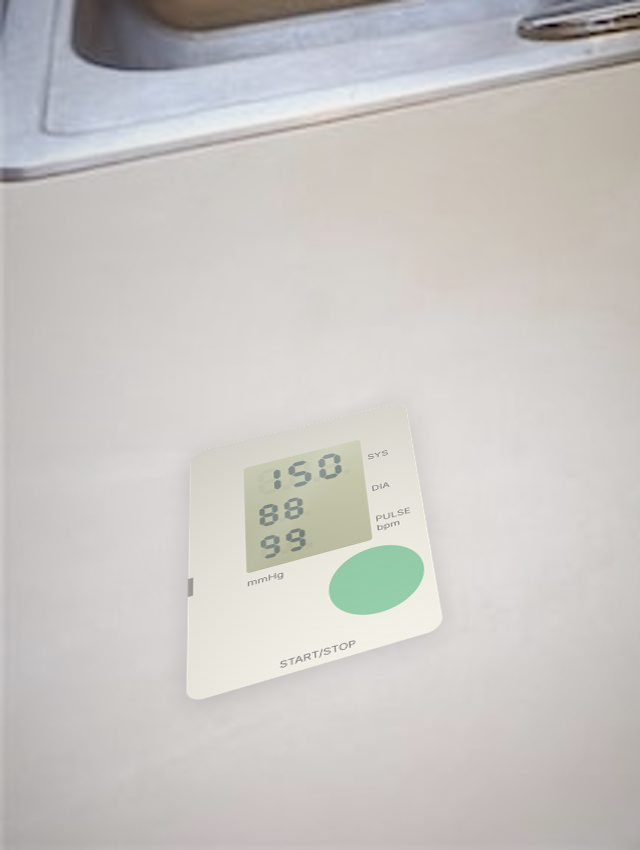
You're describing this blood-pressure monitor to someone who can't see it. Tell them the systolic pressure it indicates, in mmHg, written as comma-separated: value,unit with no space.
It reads 150,mmHg
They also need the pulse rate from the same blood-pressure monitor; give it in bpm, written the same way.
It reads 99,bpm
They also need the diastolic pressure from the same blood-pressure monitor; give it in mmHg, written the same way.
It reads 88,mmHg
